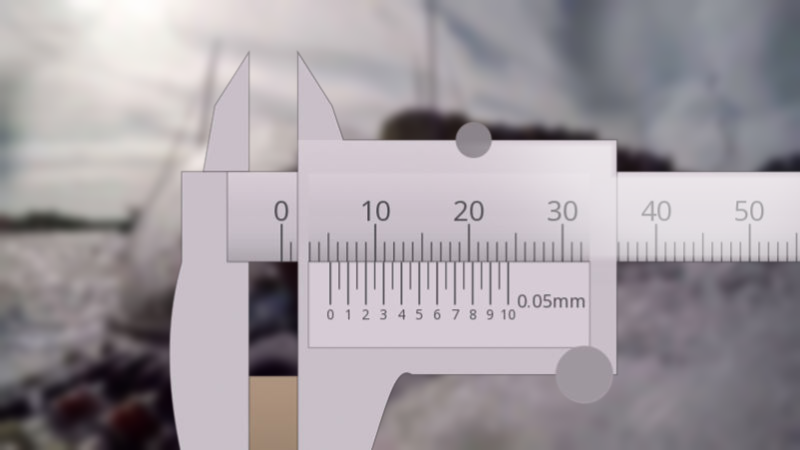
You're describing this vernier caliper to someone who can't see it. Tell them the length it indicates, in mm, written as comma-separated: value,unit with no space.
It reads 5.2,mm
